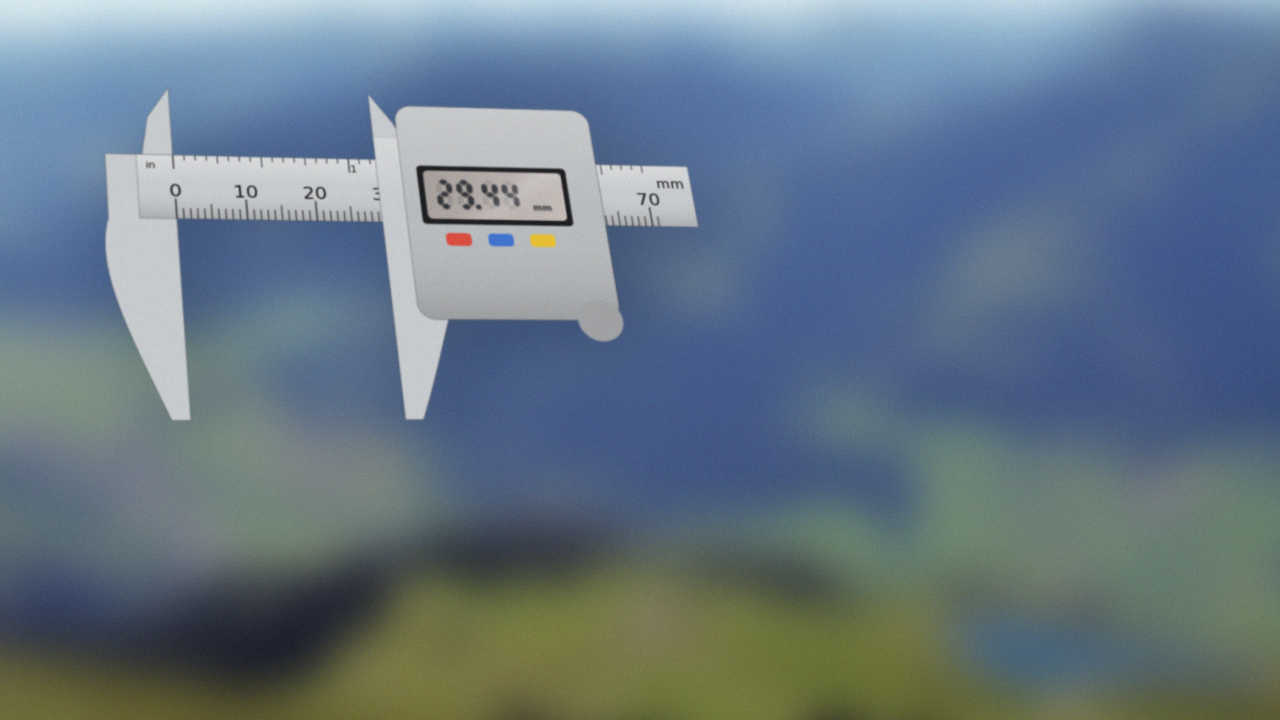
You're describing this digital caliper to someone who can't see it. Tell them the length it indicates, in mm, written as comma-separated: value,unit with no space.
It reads 29.44,mm
